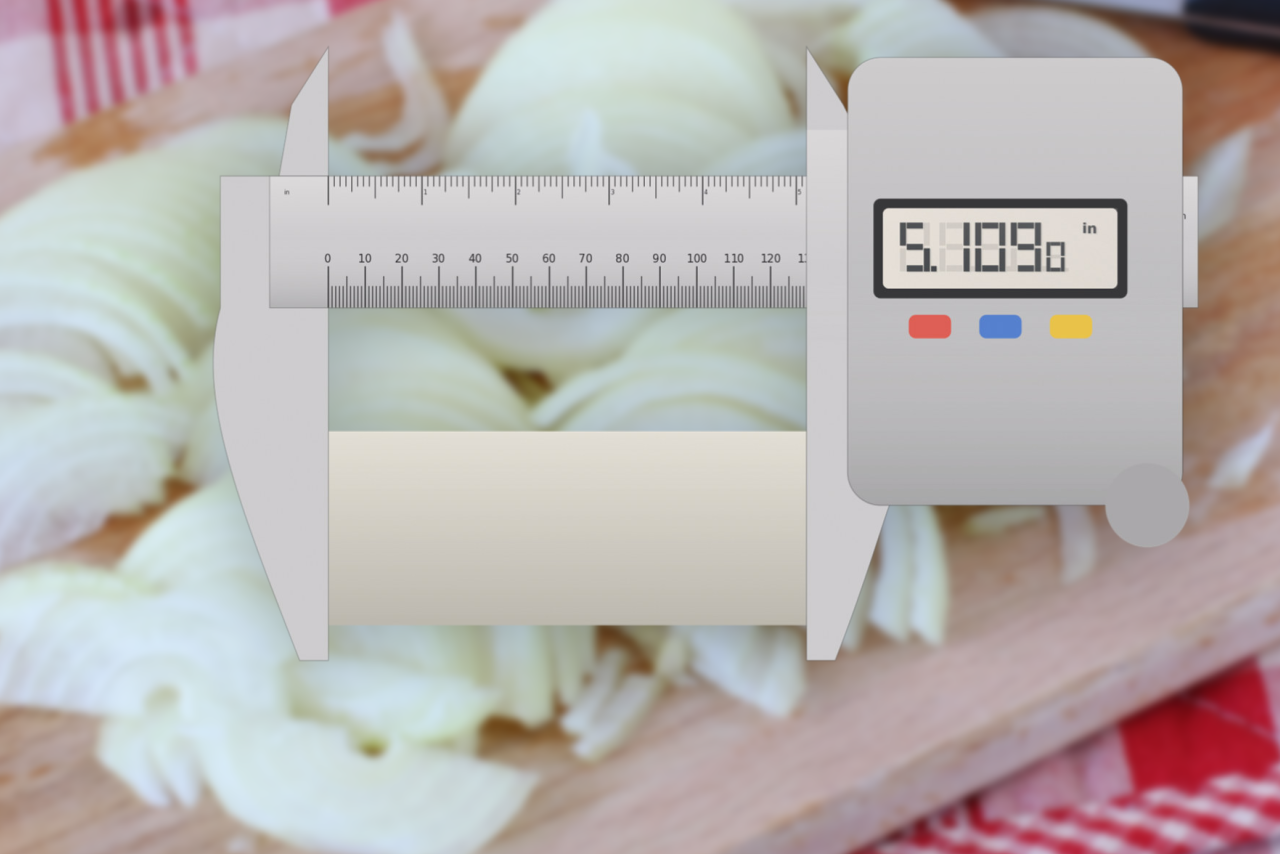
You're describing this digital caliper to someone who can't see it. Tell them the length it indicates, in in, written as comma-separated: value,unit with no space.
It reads 5.1090,in
